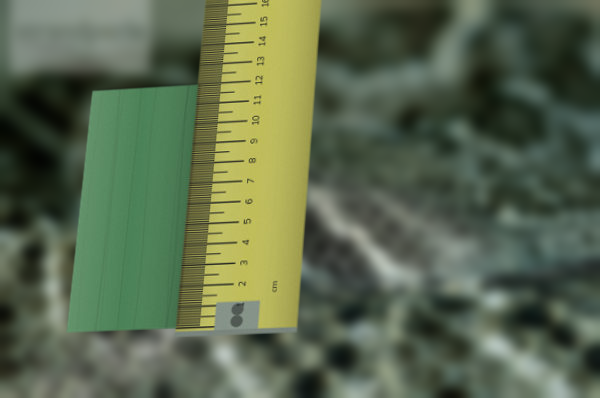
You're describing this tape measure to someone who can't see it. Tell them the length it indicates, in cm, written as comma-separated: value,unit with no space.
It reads 12,cm
